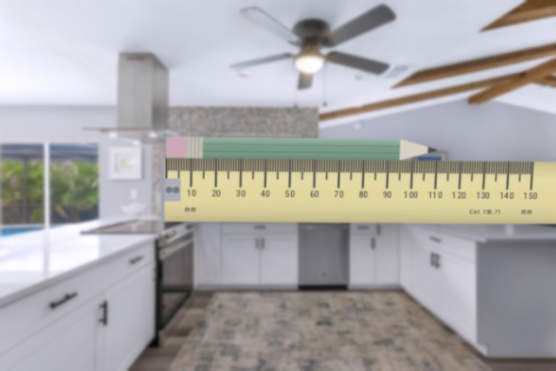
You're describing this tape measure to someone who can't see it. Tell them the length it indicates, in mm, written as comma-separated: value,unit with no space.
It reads 110,mm
